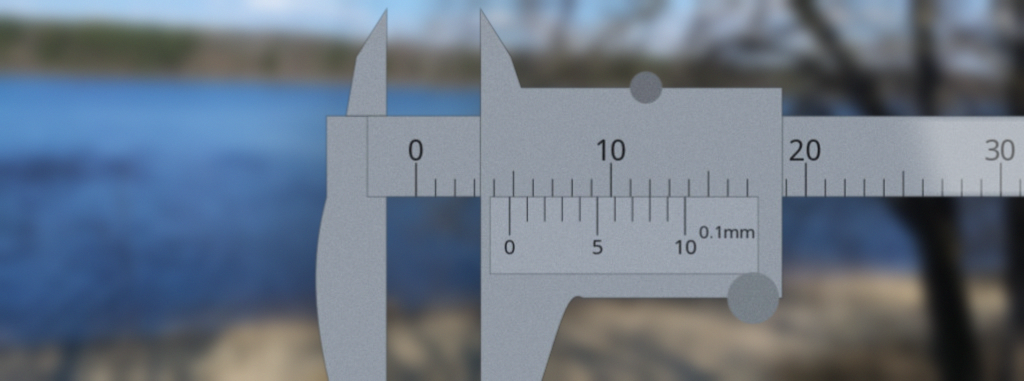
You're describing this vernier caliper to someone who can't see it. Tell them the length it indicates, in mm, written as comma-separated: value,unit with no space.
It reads 4.8,mm
